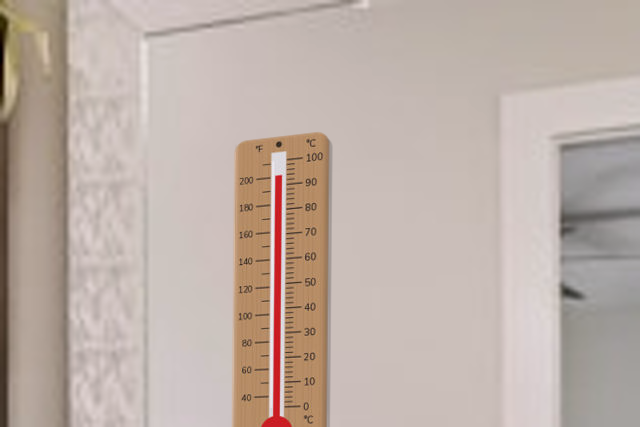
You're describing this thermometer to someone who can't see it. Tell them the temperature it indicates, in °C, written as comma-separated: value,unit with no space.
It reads 94,°C
